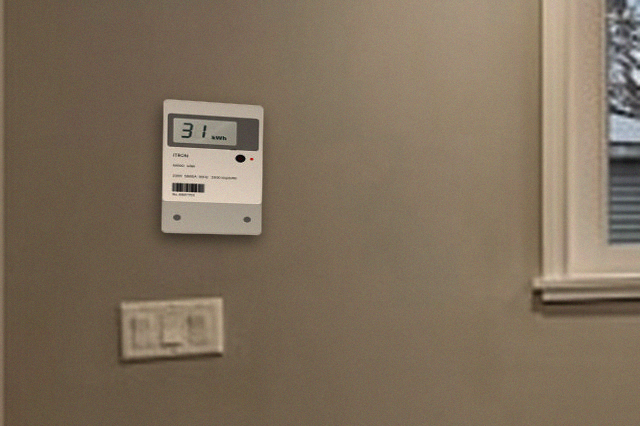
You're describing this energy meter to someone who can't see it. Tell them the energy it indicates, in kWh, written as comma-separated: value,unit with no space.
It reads 31,kWh
